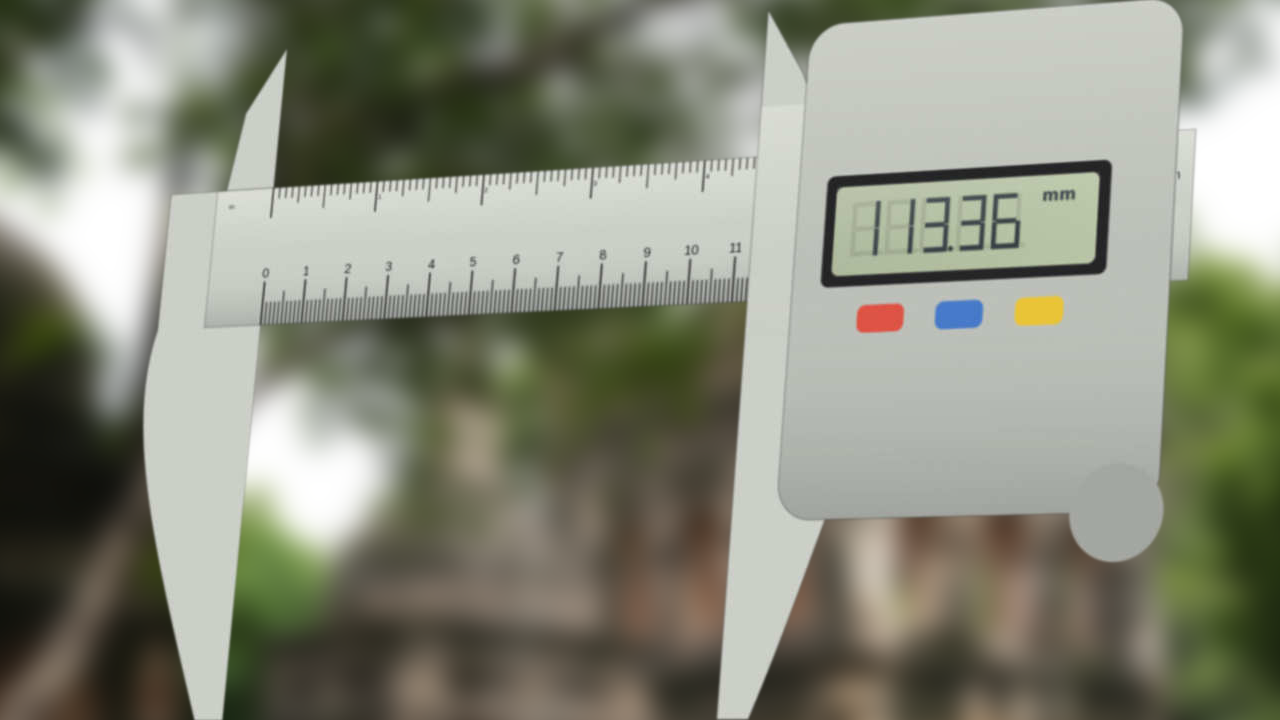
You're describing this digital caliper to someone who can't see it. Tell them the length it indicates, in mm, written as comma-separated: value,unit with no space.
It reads 113.36,mm
